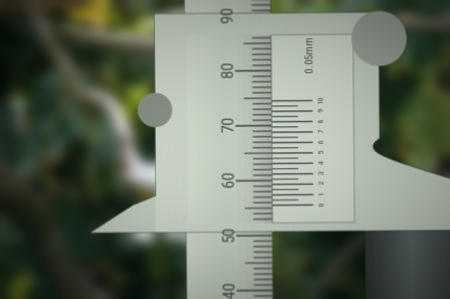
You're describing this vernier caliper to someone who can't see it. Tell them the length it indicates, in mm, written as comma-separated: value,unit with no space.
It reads 55.5,mm
